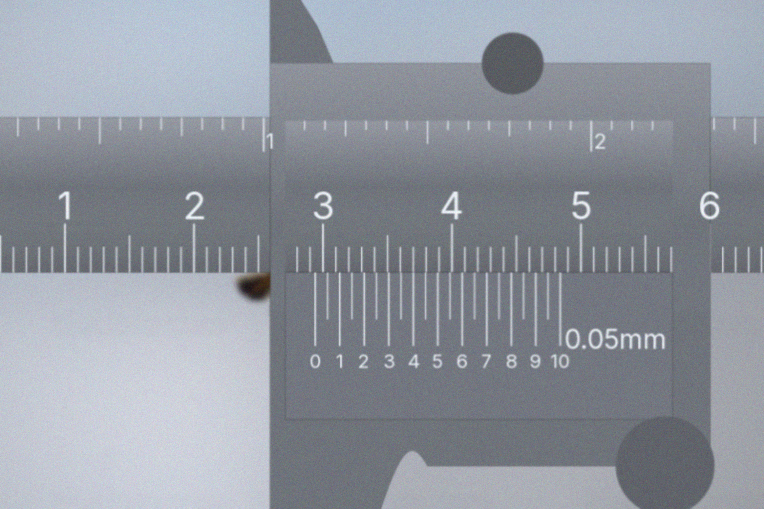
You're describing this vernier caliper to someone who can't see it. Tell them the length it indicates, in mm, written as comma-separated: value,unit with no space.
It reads 29.4,mm
